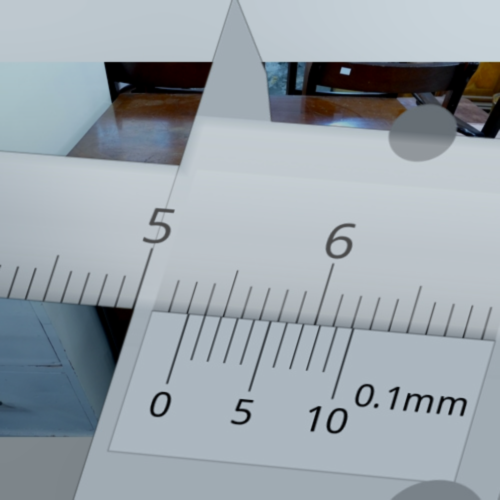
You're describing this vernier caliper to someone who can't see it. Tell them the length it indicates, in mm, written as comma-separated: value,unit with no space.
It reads 53.1,mm
